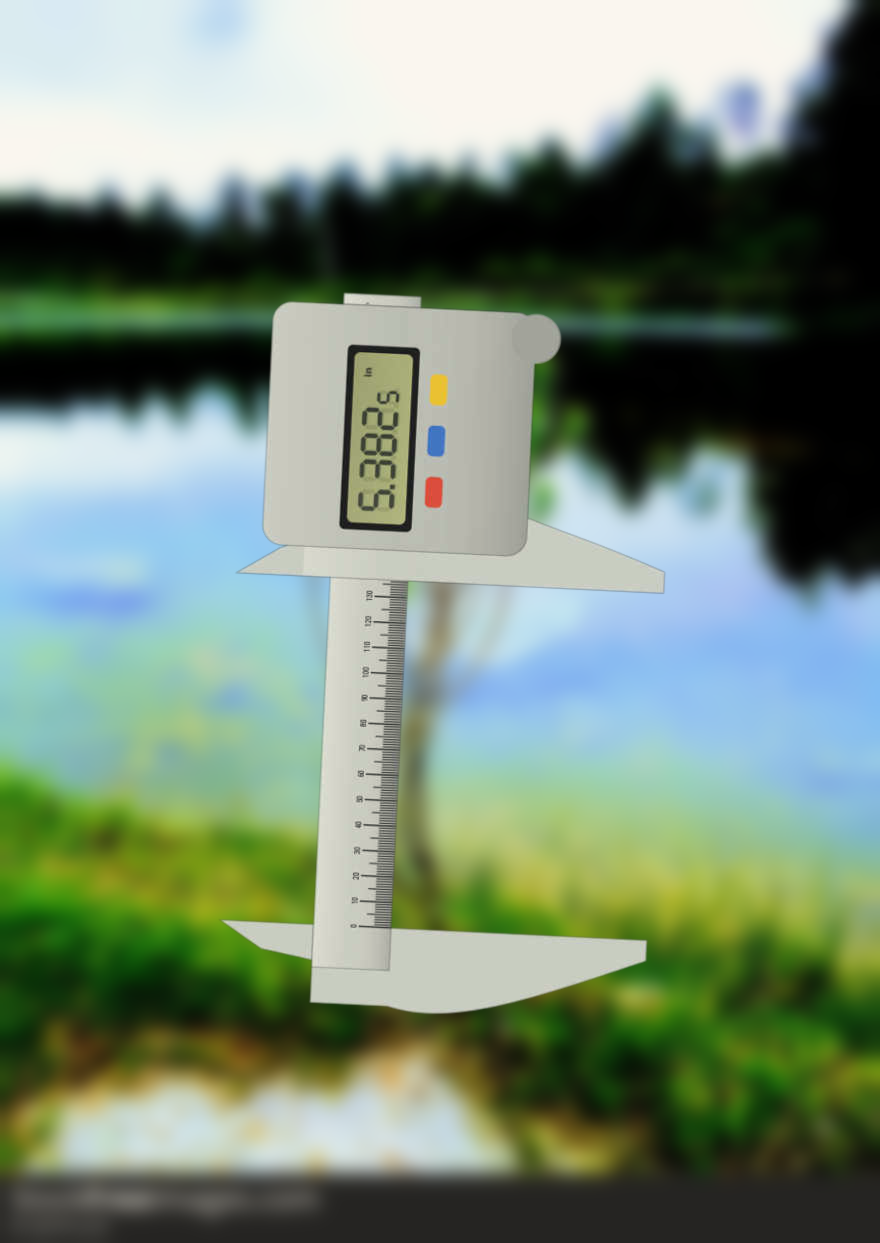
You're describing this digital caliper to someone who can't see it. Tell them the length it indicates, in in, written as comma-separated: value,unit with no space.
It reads 5.3825,in
